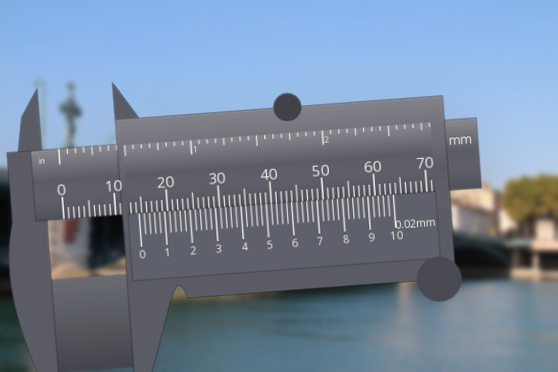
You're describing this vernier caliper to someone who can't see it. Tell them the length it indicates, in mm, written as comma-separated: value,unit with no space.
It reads 14.5,mm
